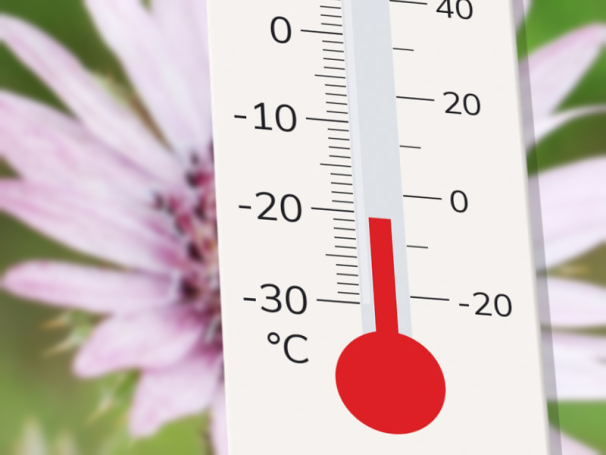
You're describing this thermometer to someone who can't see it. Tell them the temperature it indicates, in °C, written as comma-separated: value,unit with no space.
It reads -20.5,°C
